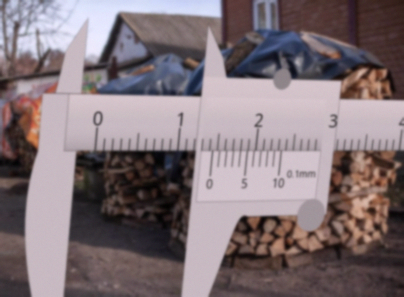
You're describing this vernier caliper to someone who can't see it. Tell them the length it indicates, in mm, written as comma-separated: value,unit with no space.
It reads 14.4,mm
